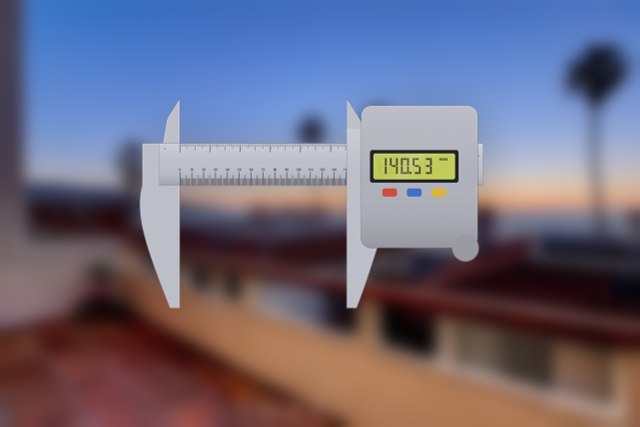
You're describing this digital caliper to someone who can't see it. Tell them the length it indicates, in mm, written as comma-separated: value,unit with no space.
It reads 140.53,mm
